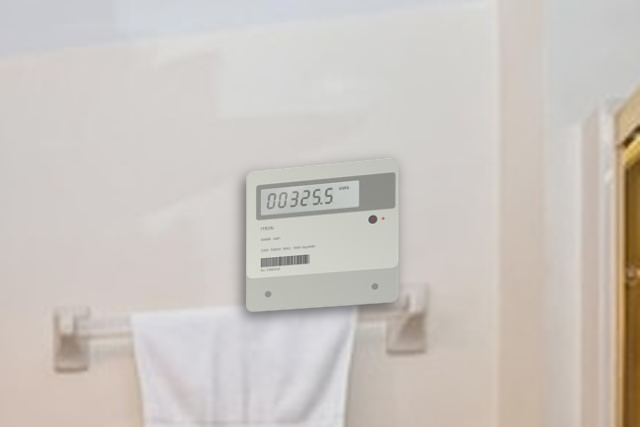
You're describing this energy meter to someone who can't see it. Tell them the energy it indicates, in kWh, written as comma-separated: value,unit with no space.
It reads 325.5,kWh
